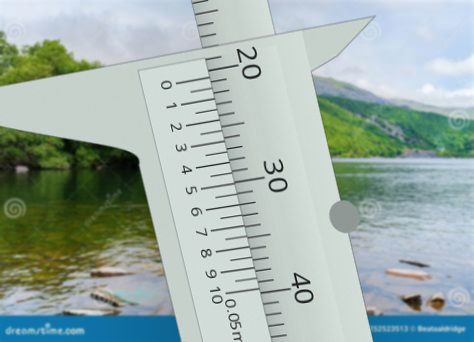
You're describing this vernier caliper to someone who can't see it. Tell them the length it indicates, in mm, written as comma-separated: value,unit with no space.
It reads 20.6,mm
